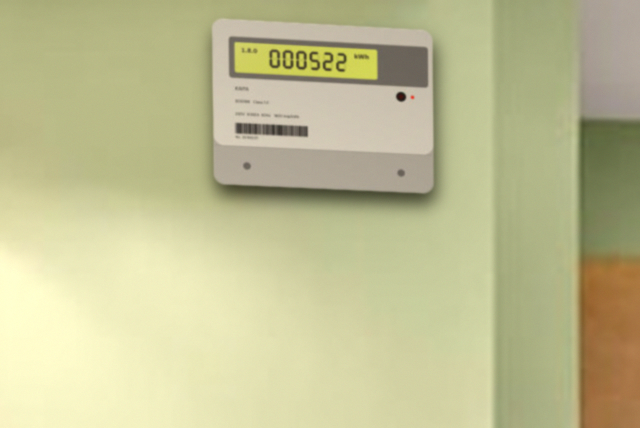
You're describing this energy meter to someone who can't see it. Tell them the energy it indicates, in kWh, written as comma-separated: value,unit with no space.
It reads 522,kWh
